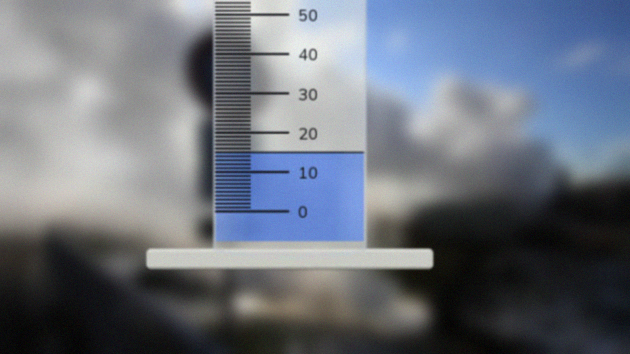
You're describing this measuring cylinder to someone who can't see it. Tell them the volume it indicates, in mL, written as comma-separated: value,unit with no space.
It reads 15,mL
